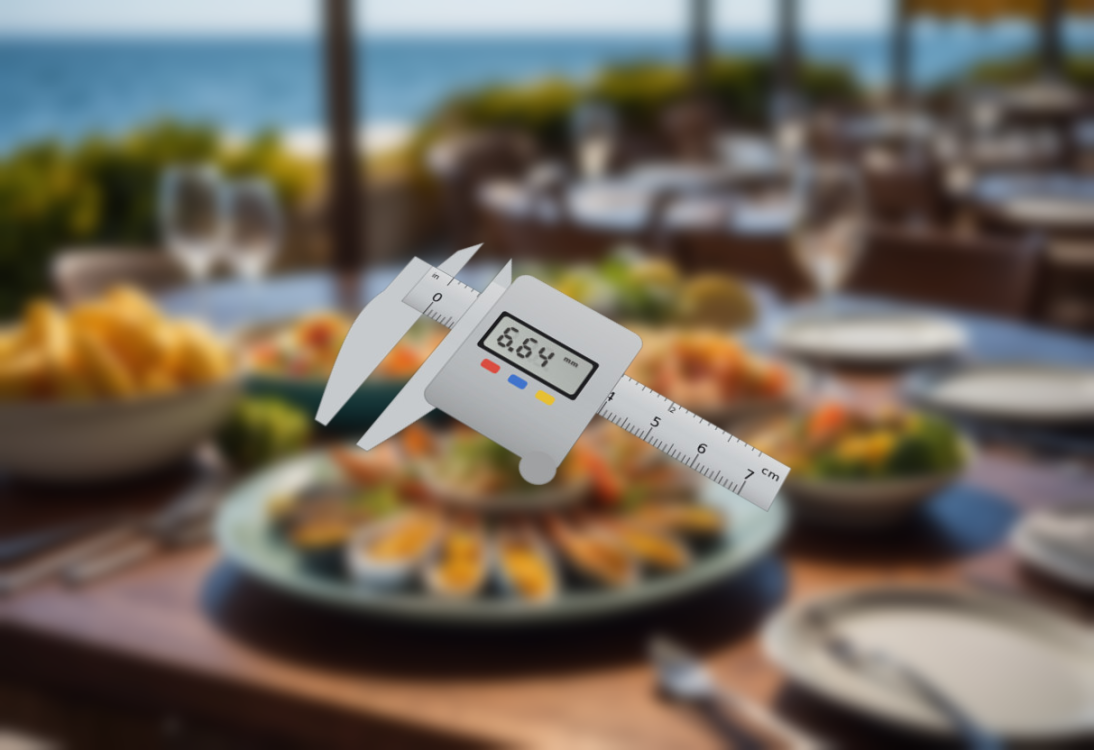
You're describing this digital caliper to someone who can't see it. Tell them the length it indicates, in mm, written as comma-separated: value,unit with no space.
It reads 6.64,mm
